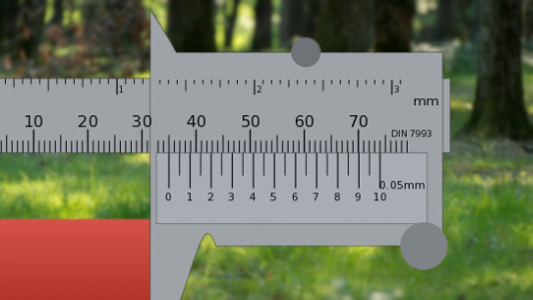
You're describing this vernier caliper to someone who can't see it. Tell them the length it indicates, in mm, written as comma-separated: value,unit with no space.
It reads 35.0,mm
